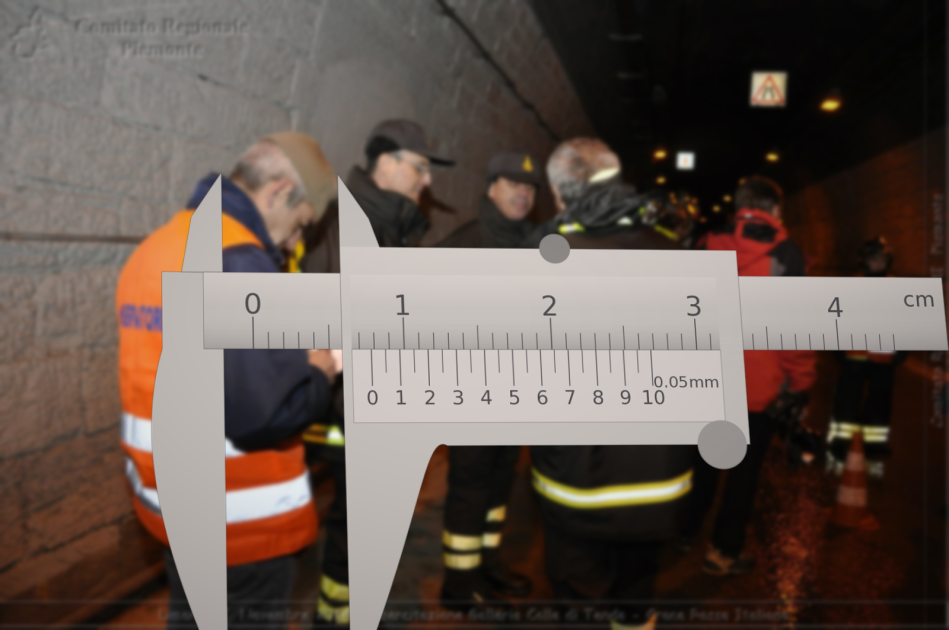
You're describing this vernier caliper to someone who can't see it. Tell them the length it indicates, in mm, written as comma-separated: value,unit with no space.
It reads 7.8,mm
